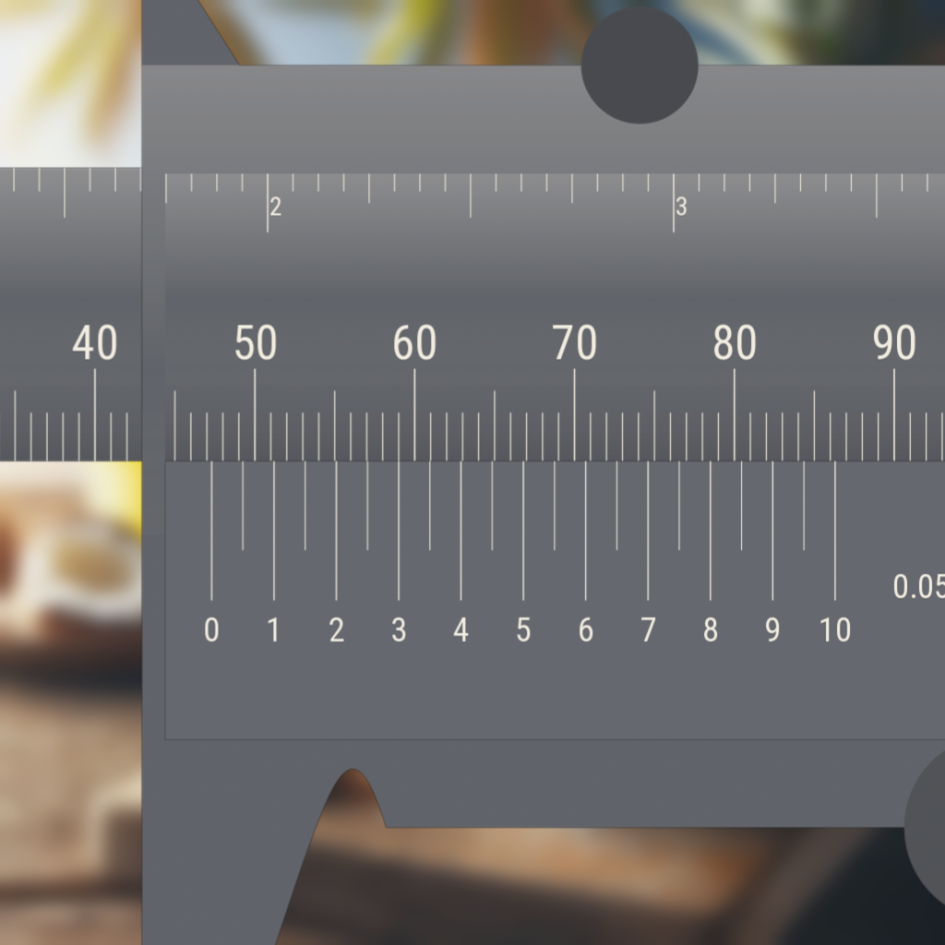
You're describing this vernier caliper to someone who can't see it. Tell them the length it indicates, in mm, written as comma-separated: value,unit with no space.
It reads 47.3,mm
